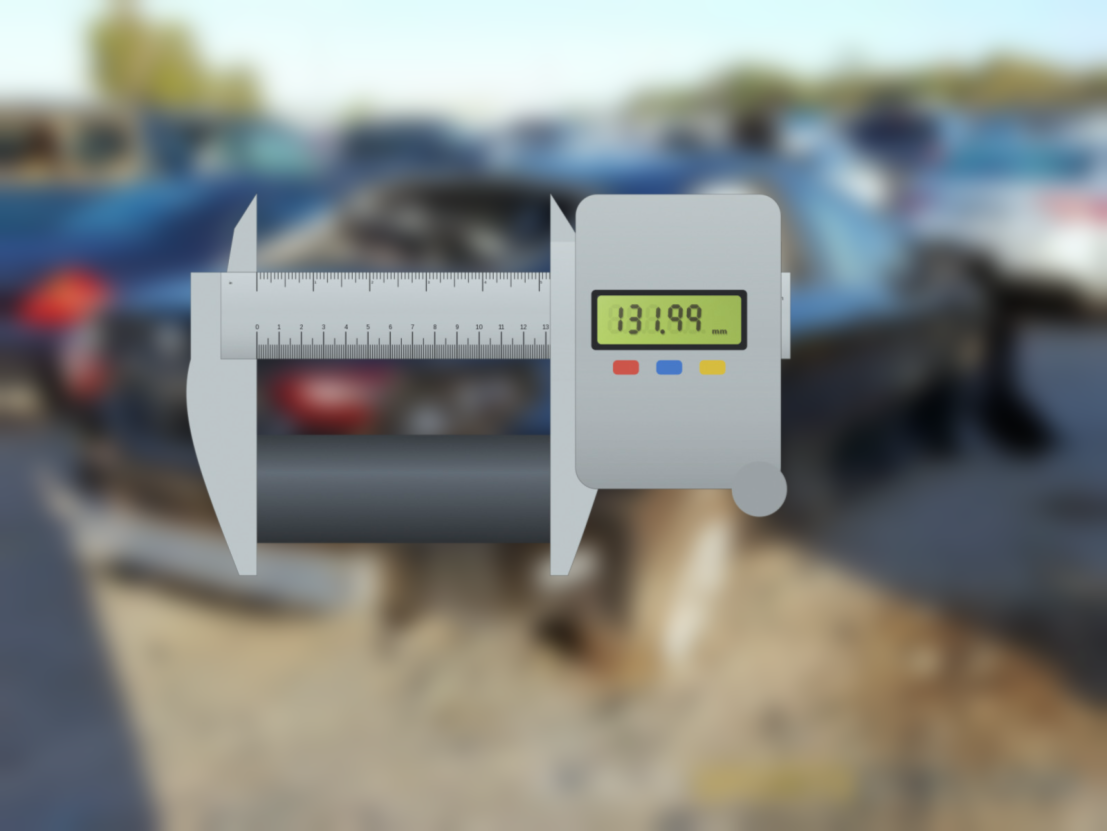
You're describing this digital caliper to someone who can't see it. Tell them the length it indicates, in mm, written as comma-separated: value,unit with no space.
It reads 131.99,mm
